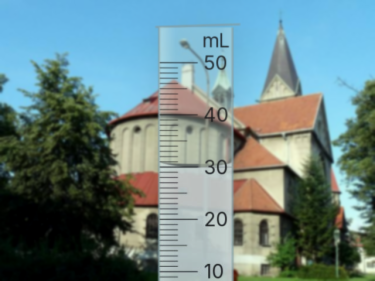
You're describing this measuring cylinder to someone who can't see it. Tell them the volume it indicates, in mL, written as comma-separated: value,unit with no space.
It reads 30,mL
